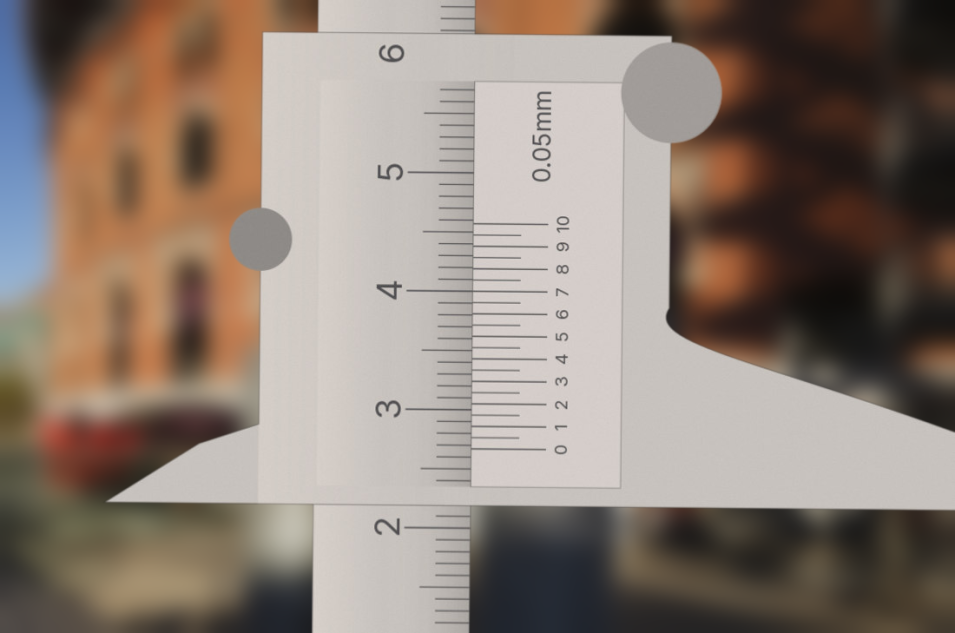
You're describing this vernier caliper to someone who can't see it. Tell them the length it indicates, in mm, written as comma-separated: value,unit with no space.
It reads 26.7,mm
